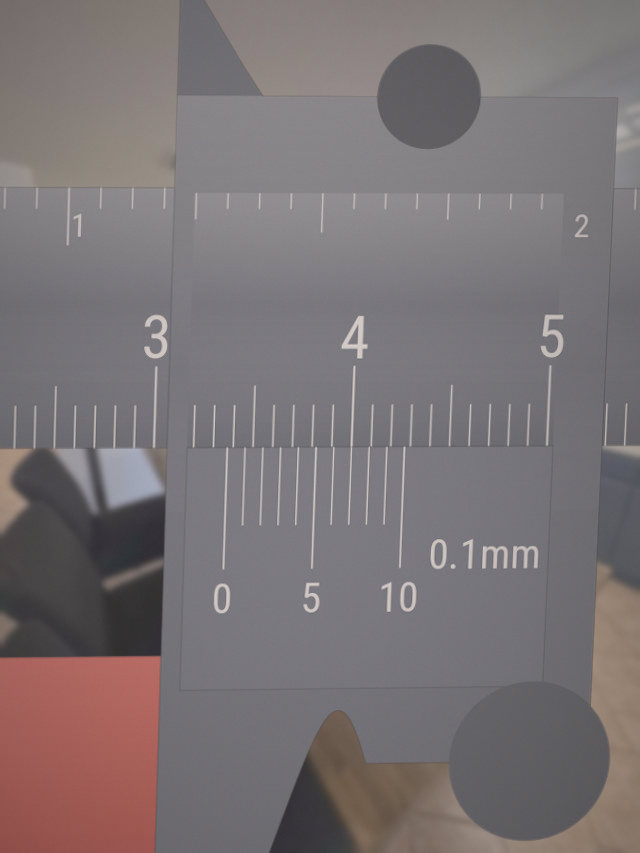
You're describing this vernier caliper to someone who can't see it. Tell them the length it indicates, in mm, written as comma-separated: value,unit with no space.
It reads 33.7,mm
